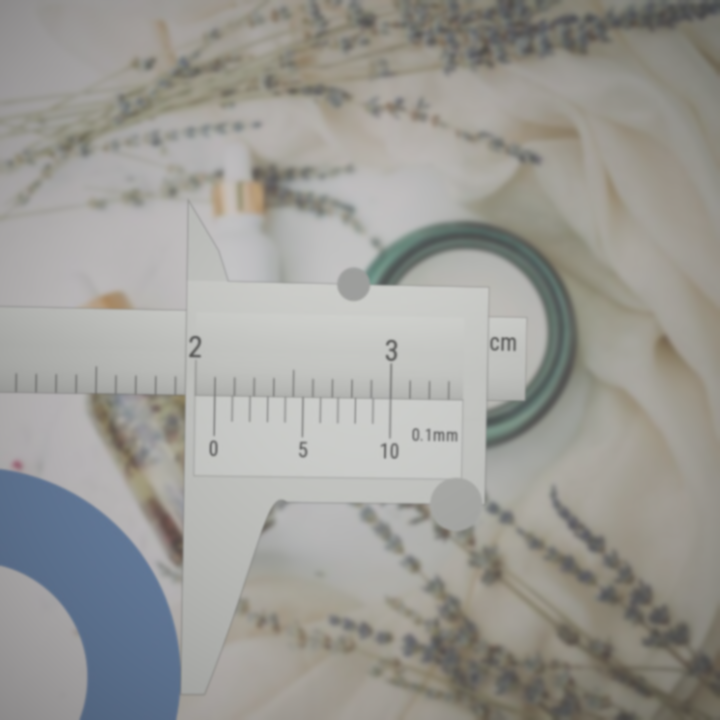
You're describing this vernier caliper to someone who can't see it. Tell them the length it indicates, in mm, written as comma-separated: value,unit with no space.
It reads 21.0,mm
